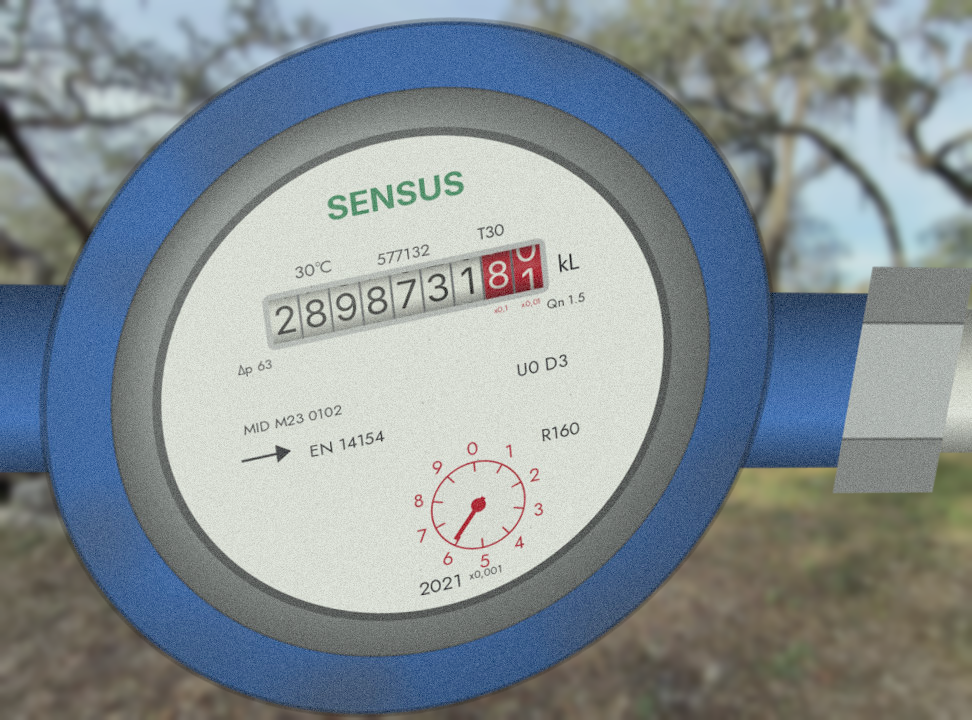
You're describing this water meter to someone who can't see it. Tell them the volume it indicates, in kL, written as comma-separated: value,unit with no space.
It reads 2898731.806,kL
